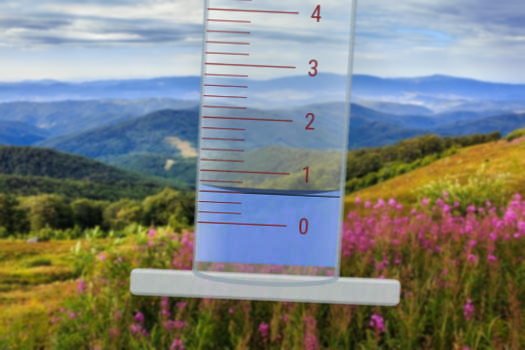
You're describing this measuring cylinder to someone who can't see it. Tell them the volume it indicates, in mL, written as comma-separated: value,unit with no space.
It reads 0.6,mL
